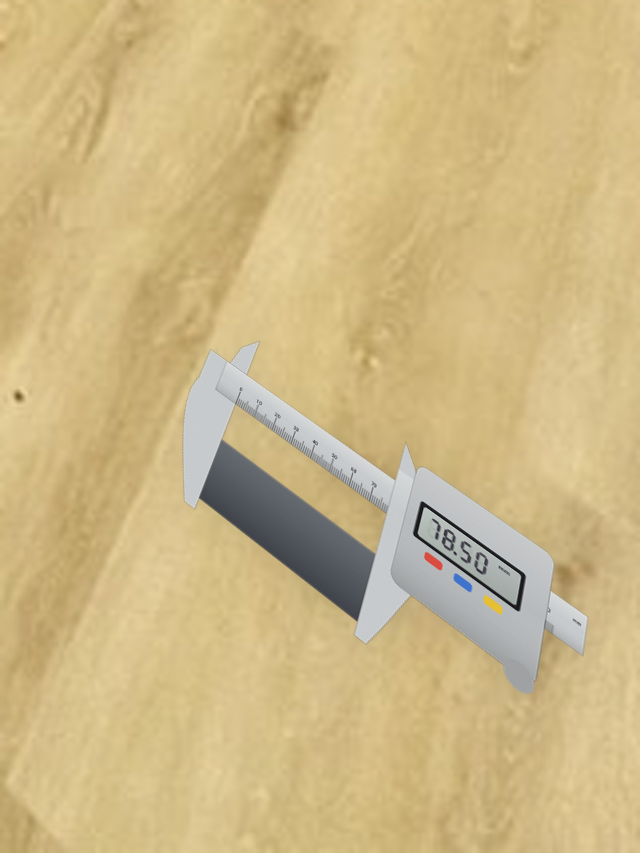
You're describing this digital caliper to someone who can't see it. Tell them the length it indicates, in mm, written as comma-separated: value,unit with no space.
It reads 78.50,mm
